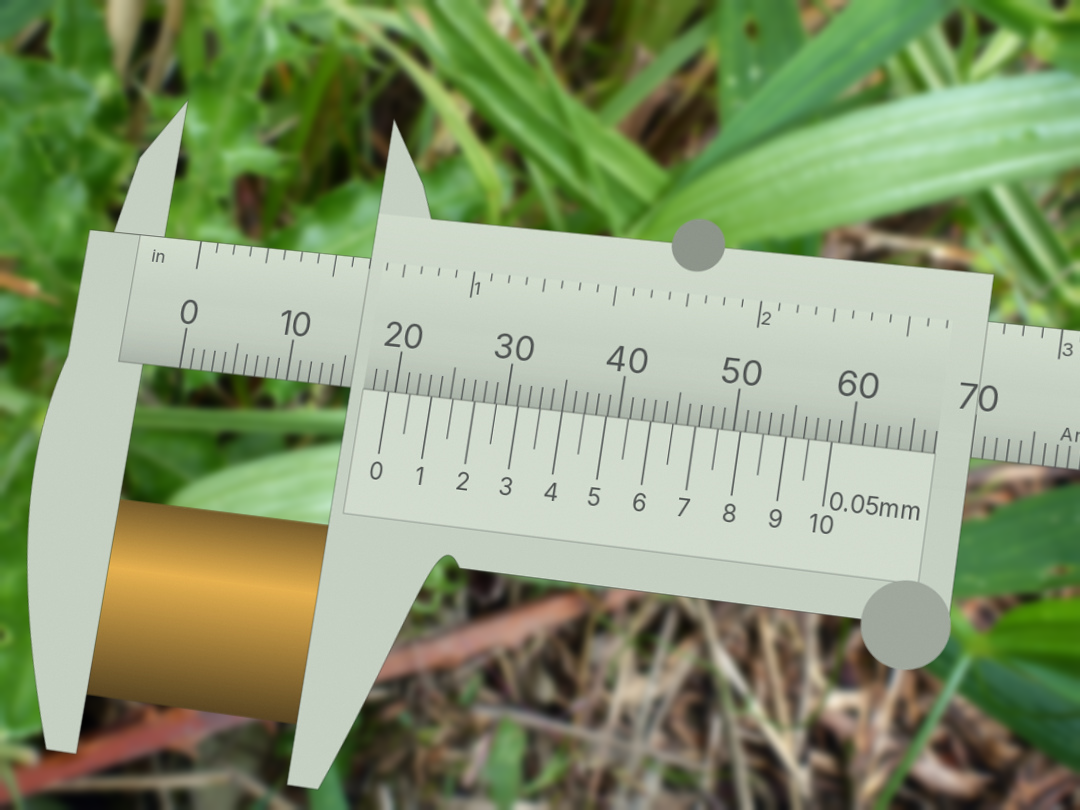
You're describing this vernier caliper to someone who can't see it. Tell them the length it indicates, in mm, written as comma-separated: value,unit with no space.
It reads 19.4,mm
